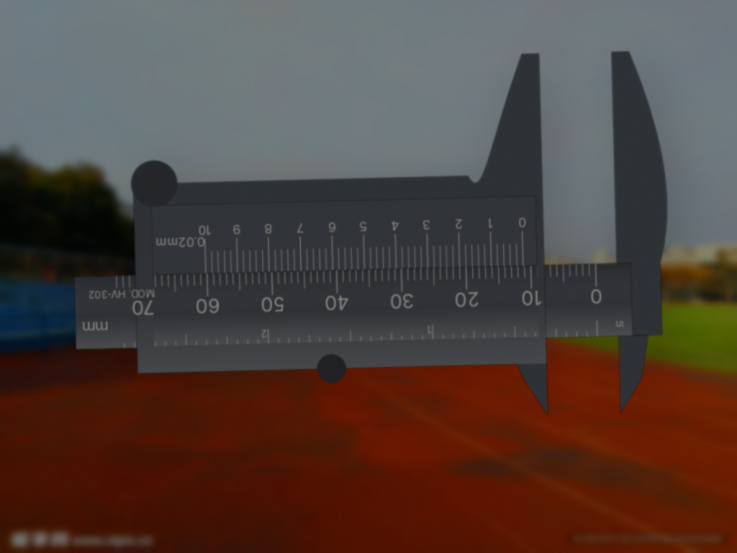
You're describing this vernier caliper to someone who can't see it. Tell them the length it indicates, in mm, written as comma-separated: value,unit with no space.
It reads 11.2,mm
